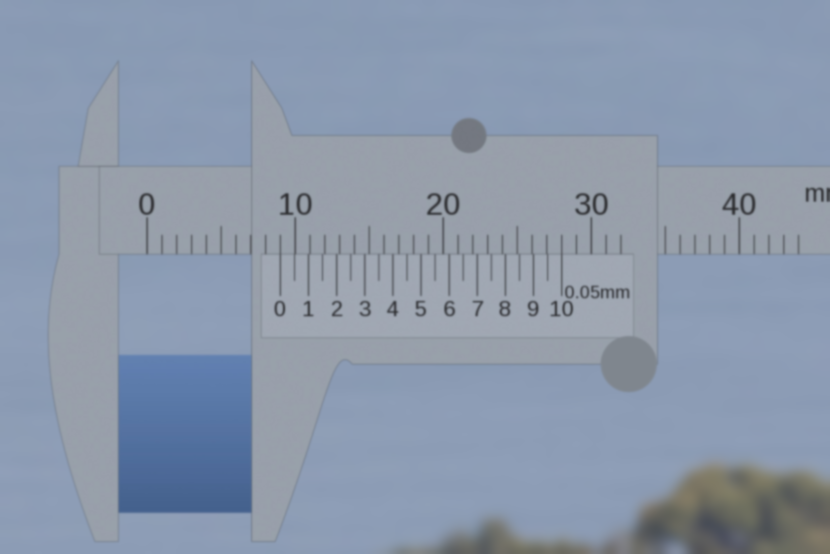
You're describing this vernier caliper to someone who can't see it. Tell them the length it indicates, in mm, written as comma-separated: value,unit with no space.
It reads 9.0,mm
